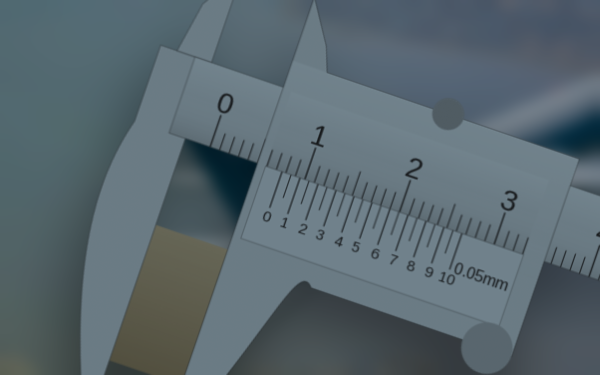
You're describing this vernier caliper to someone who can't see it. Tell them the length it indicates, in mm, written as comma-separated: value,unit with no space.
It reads 7.6,mm
